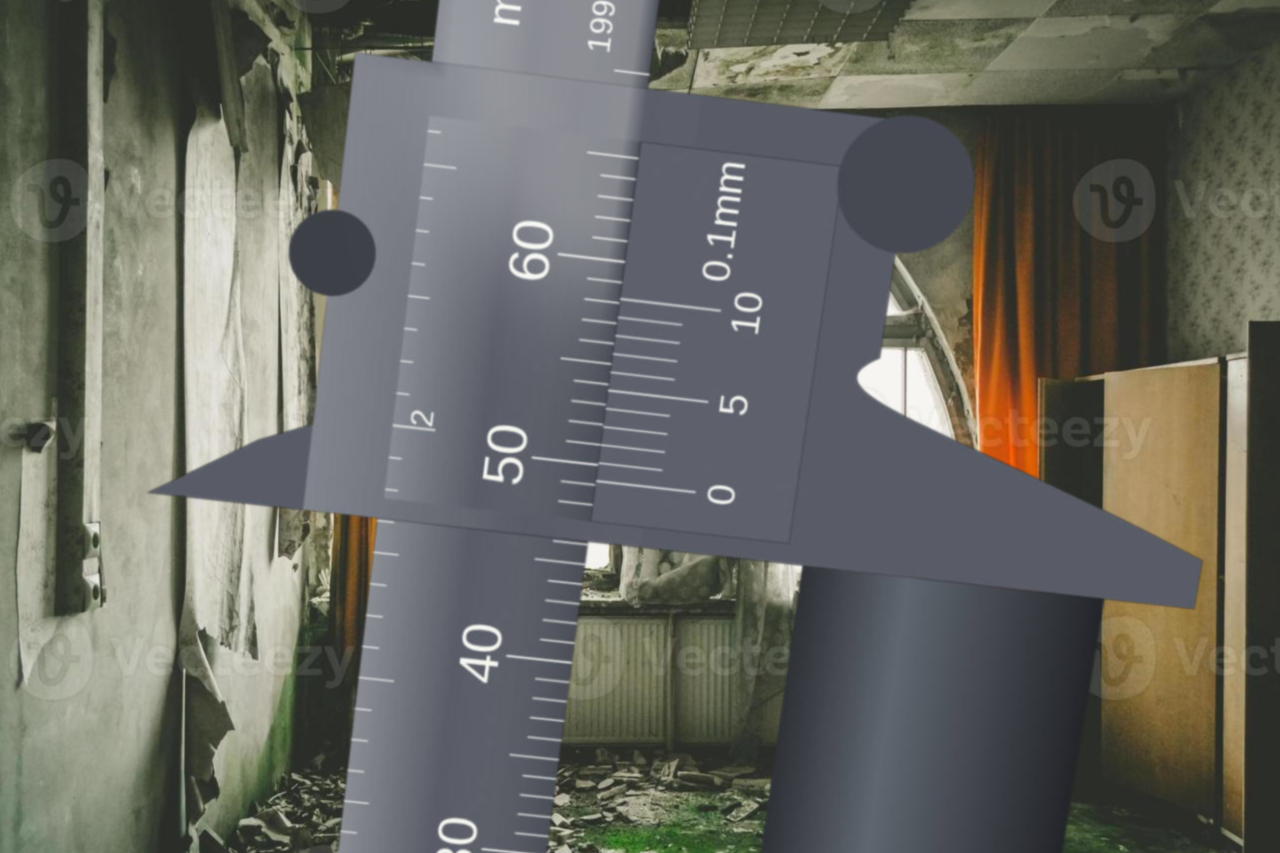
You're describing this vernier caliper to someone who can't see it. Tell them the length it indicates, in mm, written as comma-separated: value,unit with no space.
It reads 49.2,mm
